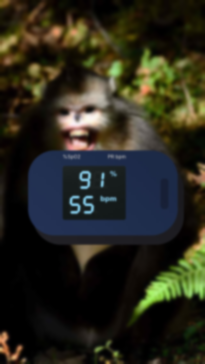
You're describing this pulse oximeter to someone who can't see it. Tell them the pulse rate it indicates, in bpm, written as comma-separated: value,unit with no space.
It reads 55,bpm
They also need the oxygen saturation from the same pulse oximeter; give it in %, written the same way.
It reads 91,%
